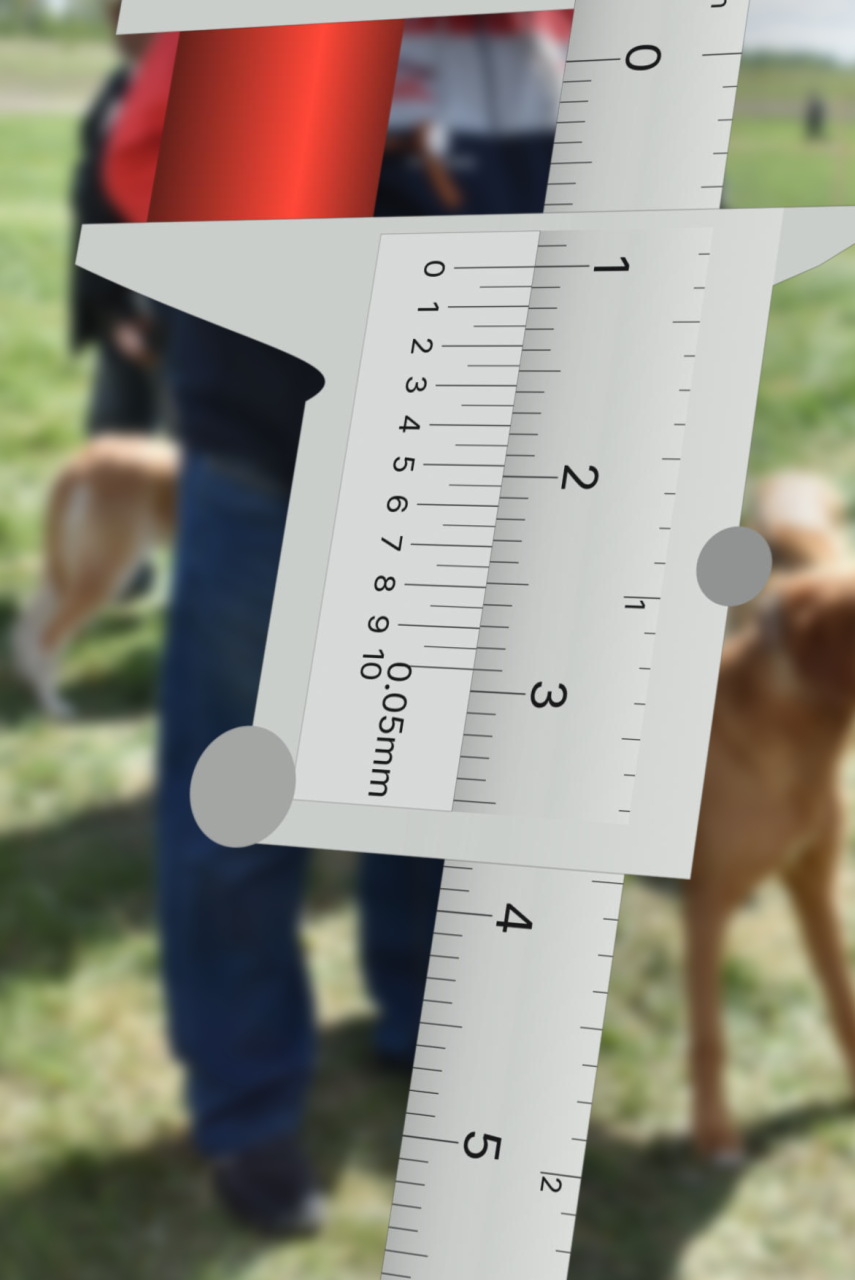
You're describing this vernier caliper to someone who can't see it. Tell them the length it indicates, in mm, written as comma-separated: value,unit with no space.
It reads 10.0,mm
